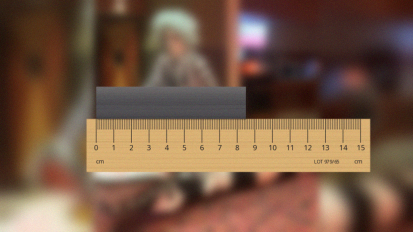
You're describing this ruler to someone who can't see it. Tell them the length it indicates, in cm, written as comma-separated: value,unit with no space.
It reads 8.5,cm
